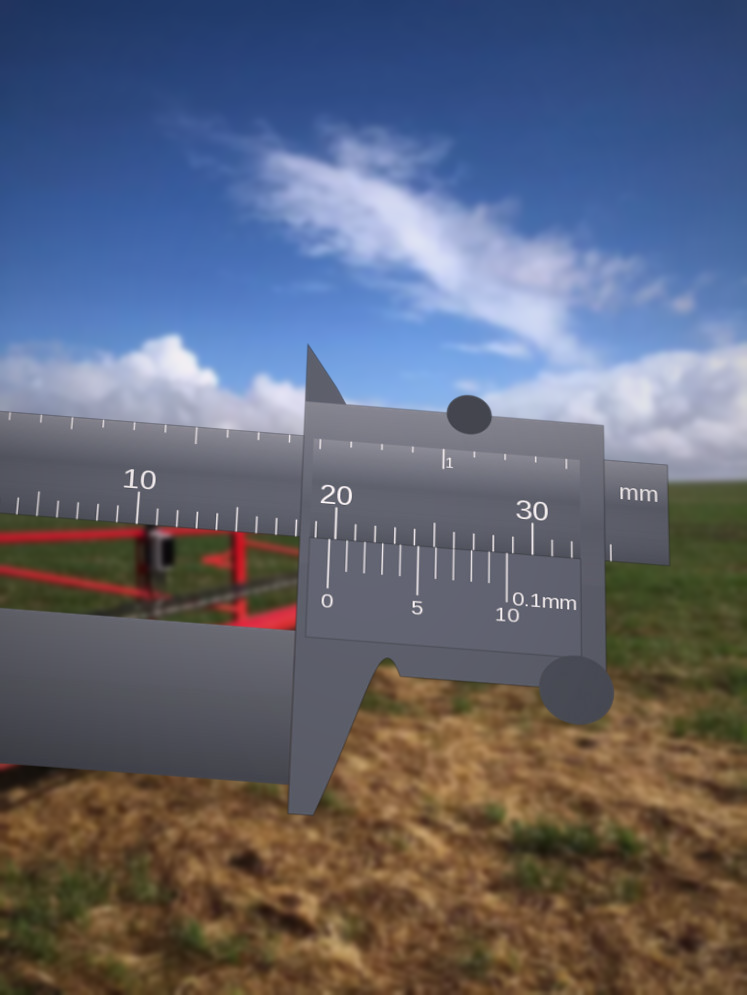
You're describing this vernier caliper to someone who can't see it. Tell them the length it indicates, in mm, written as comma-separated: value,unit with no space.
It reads 19.7,mm
